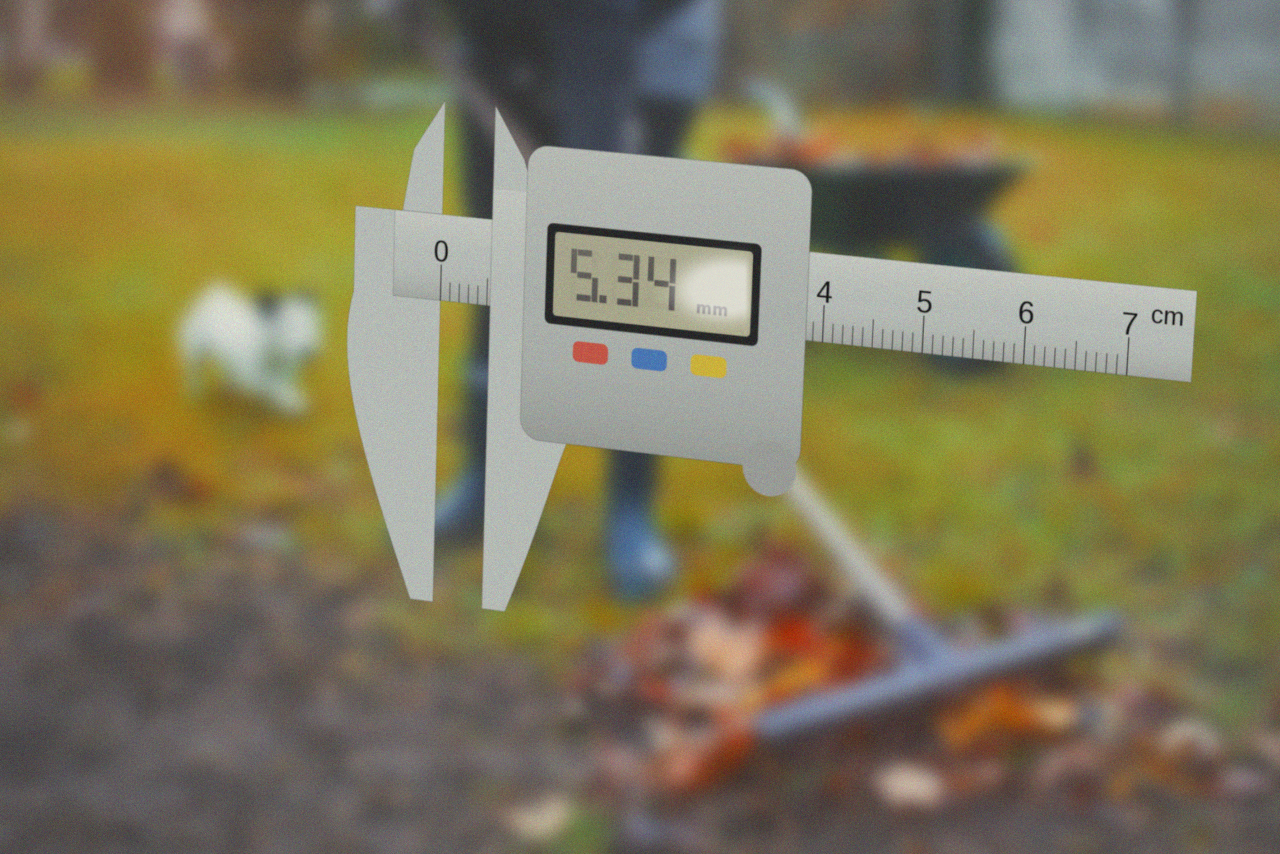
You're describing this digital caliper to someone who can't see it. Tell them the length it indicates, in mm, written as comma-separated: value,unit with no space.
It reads 5.34,mm
